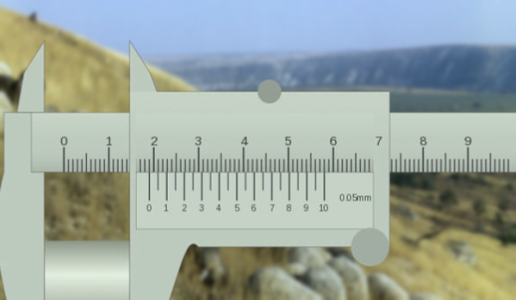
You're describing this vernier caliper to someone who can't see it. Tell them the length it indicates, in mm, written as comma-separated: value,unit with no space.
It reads 19.0,mm
